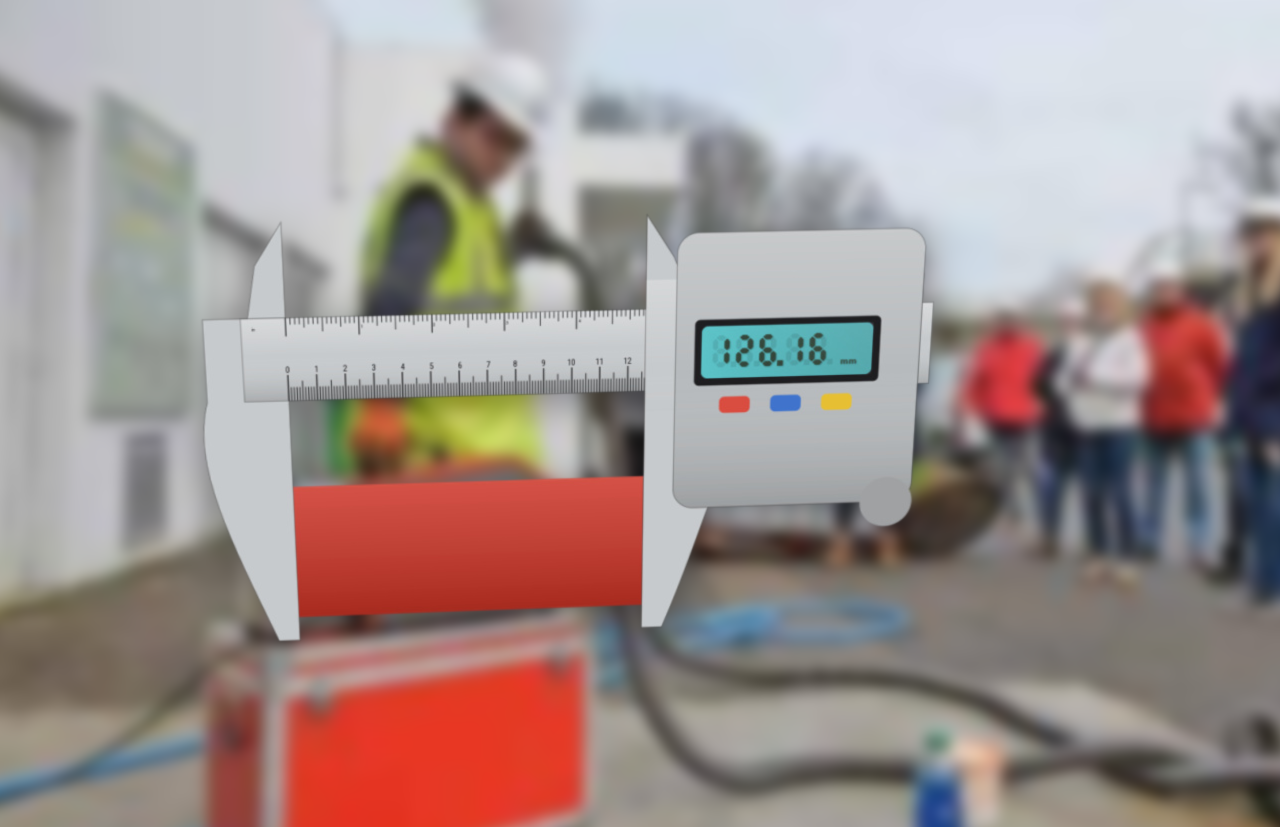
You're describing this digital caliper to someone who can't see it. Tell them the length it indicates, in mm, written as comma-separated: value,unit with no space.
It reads 126.16,mm
